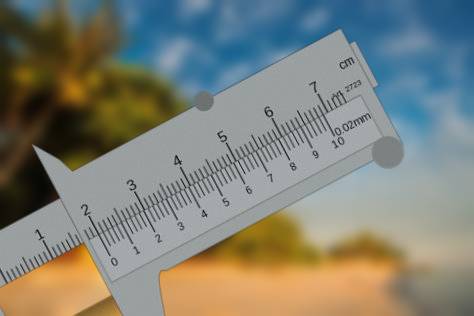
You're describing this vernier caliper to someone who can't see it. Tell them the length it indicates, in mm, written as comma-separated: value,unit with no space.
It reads 20.0,mm
